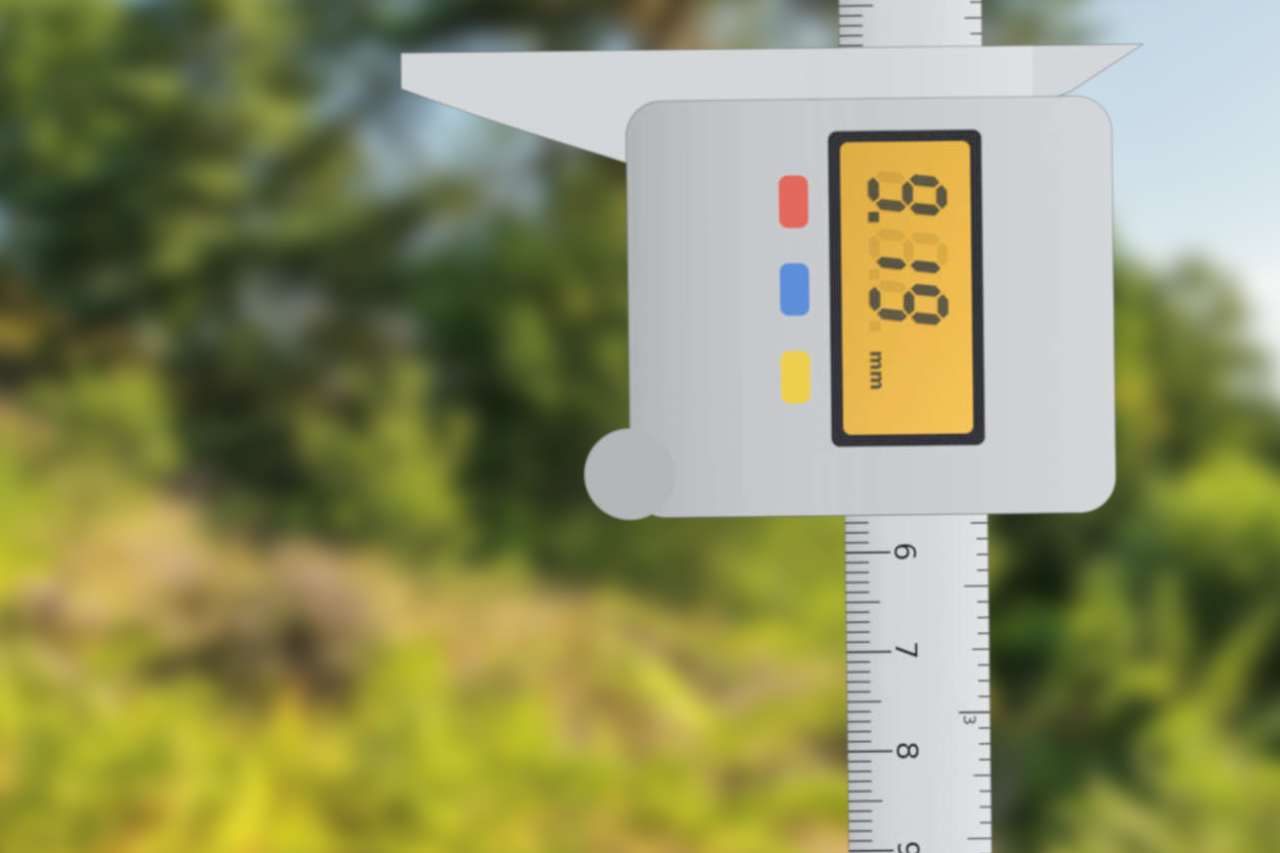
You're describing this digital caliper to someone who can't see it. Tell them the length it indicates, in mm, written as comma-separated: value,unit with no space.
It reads 9.19,mm
